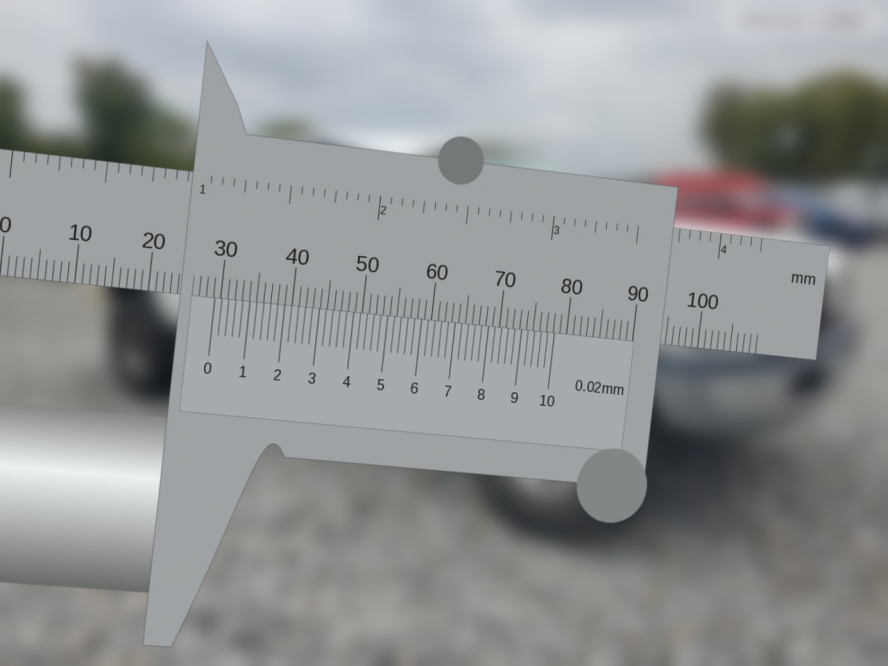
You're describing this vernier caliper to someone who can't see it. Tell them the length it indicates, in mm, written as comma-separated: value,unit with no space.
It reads 29.2,mm
